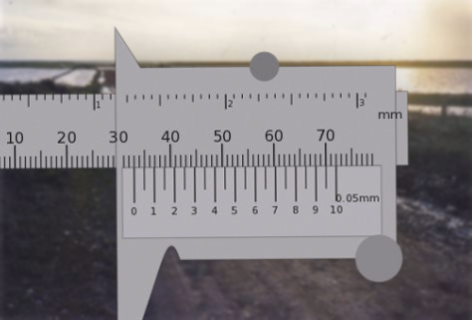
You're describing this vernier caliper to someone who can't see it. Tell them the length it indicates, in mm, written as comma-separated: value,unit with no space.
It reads 33.0,mm
